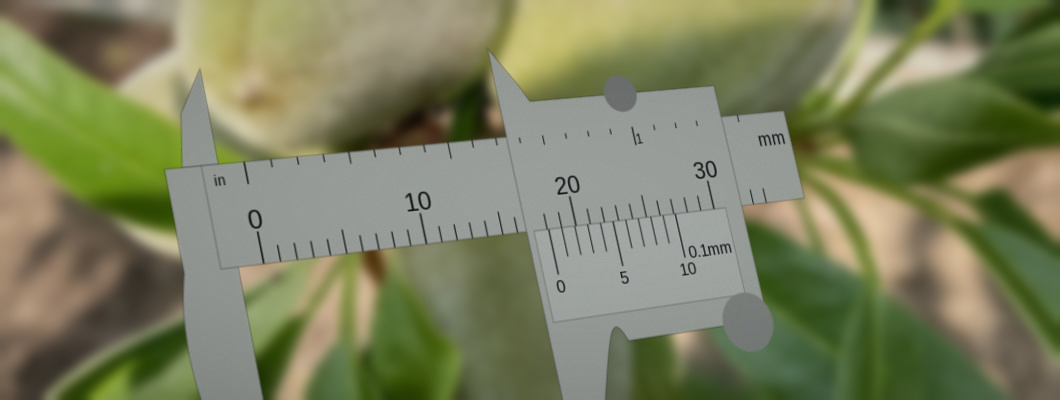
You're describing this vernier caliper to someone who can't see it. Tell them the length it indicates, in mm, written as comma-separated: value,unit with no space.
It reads 18.1,mm
